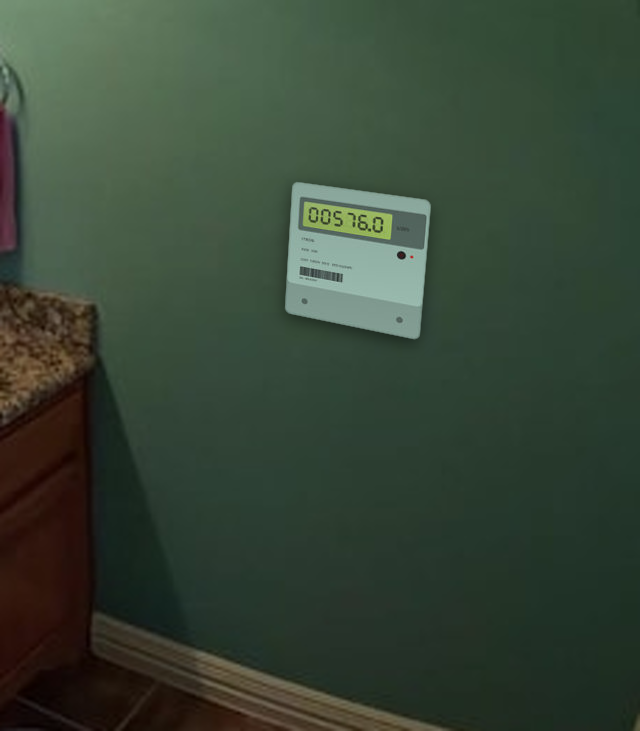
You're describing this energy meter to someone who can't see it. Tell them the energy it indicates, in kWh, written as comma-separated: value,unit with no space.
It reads 576.0,kWh
